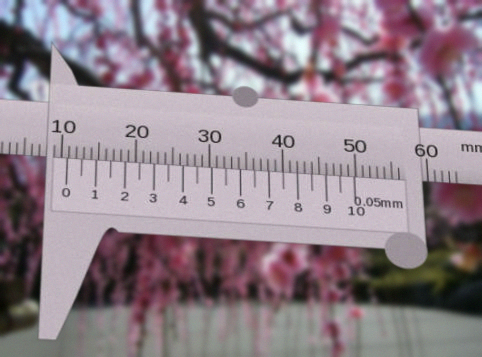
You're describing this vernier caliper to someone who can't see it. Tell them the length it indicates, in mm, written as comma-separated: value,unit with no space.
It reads 10.8,mm
